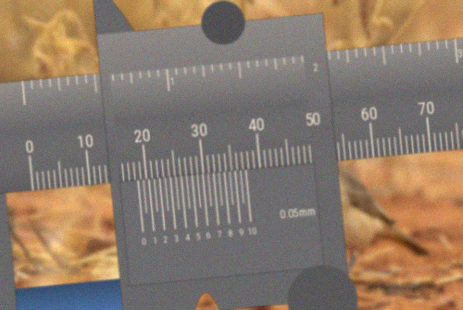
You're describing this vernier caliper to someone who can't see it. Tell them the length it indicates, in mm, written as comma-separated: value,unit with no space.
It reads 18.5,mm
